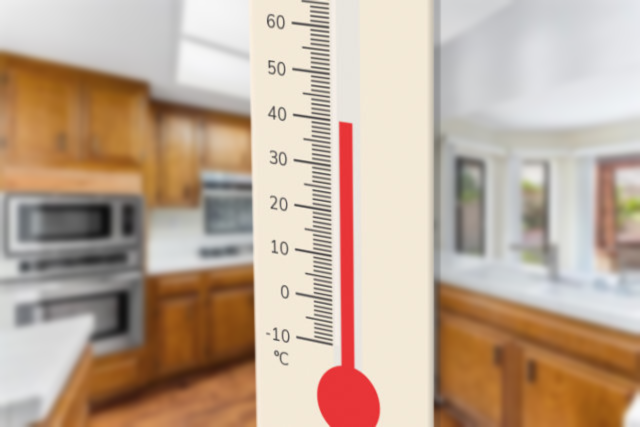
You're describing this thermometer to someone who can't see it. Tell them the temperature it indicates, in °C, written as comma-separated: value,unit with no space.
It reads 40,°C
